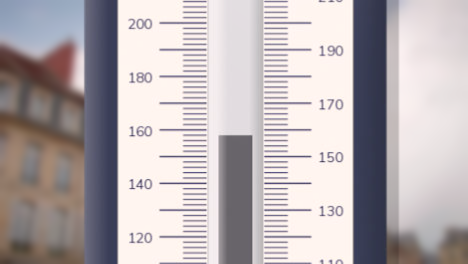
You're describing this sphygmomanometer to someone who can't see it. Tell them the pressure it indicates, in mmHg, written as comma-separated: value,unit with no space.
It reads 158,mmHg
